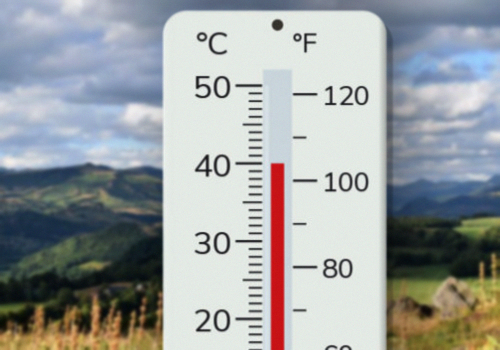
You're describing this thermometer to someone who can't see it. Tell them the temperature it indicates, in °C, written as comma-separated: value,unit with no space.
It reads 40,°C
